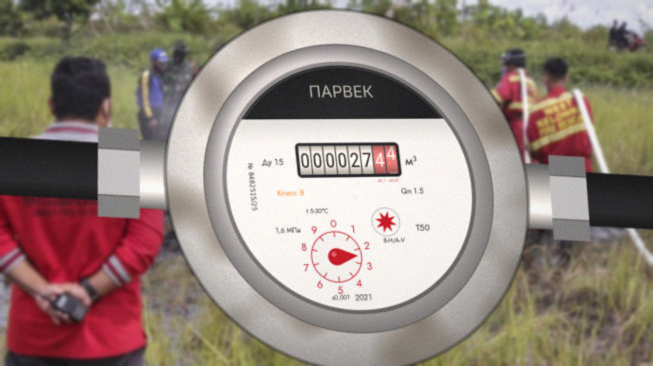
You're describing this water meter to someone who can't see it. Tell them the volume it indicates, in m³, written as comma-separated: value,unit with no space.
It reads 27.442,m³
